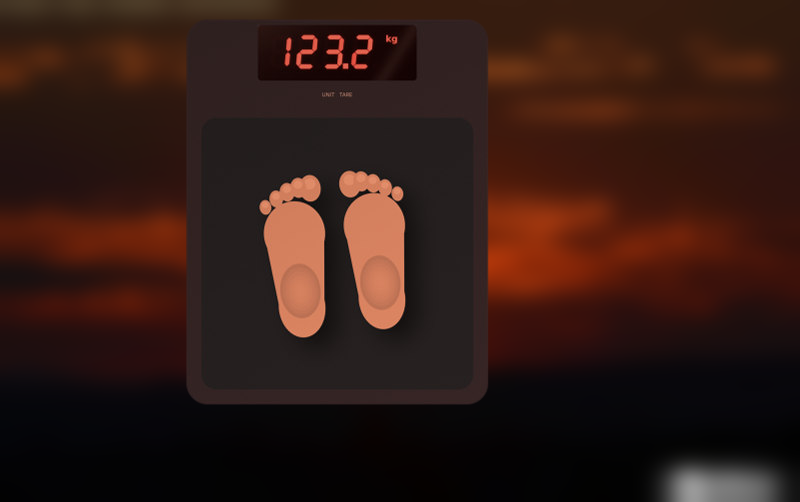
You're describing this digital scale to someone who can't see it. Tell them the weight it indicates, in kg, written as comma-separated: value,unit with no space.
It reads 123.2,kg
